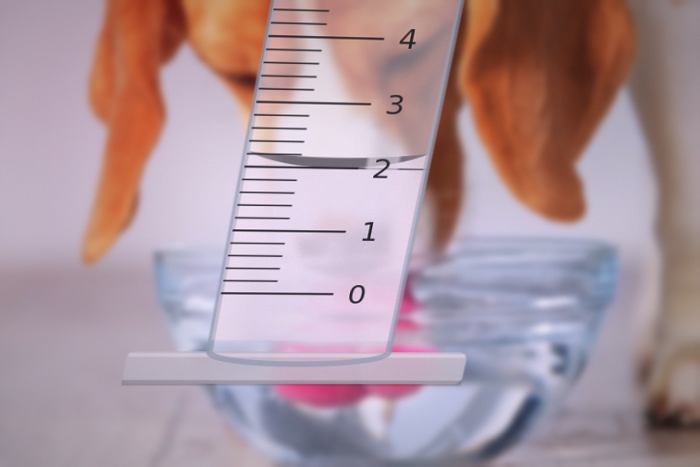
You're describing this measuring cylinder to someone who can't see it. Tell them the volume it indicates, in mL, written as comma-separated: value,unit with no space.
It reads 2,mL
